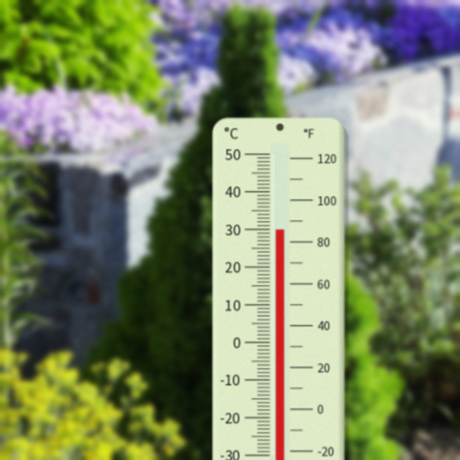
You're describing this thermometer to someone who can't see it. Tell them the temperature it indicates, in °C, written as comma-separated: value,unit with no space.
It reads 30,°C
